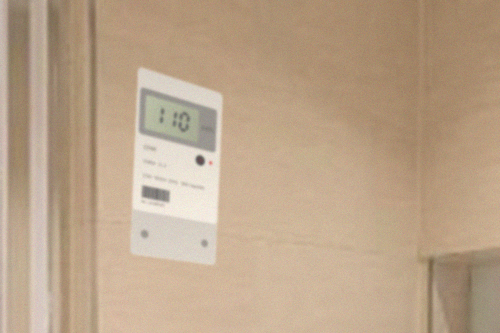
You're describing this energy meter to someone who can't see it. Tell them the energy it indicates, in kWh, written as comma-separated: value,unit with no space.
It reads 110,kWh
